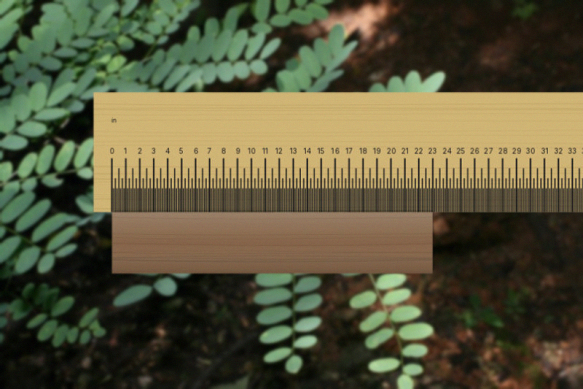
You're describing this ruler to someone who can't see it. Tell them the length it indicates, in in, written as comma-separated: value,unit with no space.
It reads 23,in
